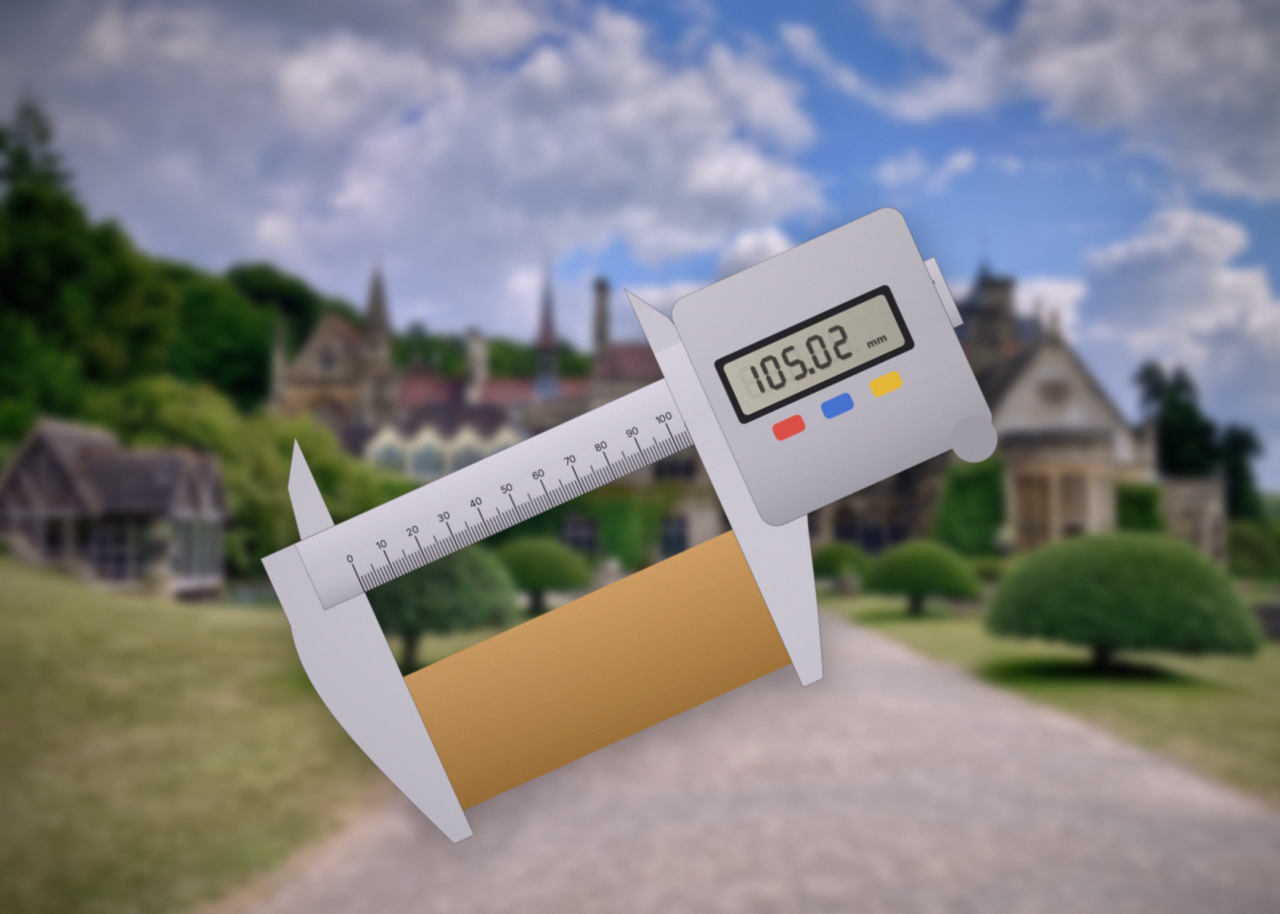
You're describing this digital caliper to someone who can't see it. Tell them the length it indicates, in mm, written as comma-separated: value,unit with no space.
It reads 105.02,mm
